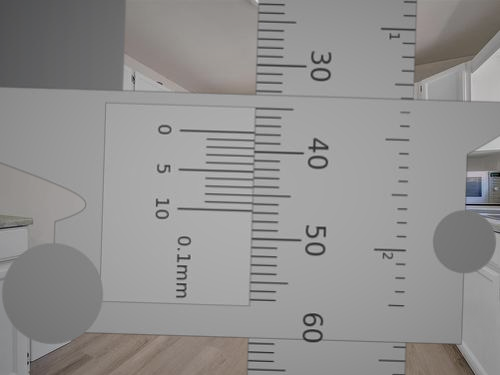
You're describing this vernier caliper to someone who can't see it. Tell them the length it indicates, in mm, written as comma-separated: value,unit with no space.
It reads 37.8,mm
